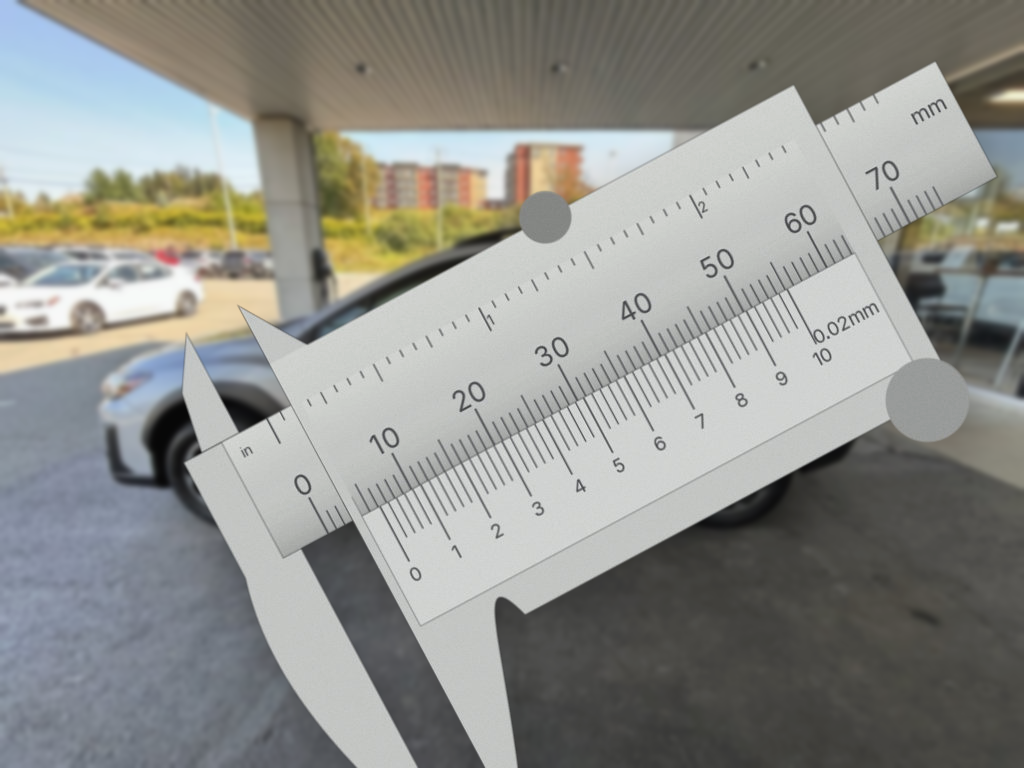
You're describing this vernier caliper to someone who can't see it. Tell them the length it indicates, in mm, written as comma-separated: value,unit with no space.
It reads 6.2,mm
